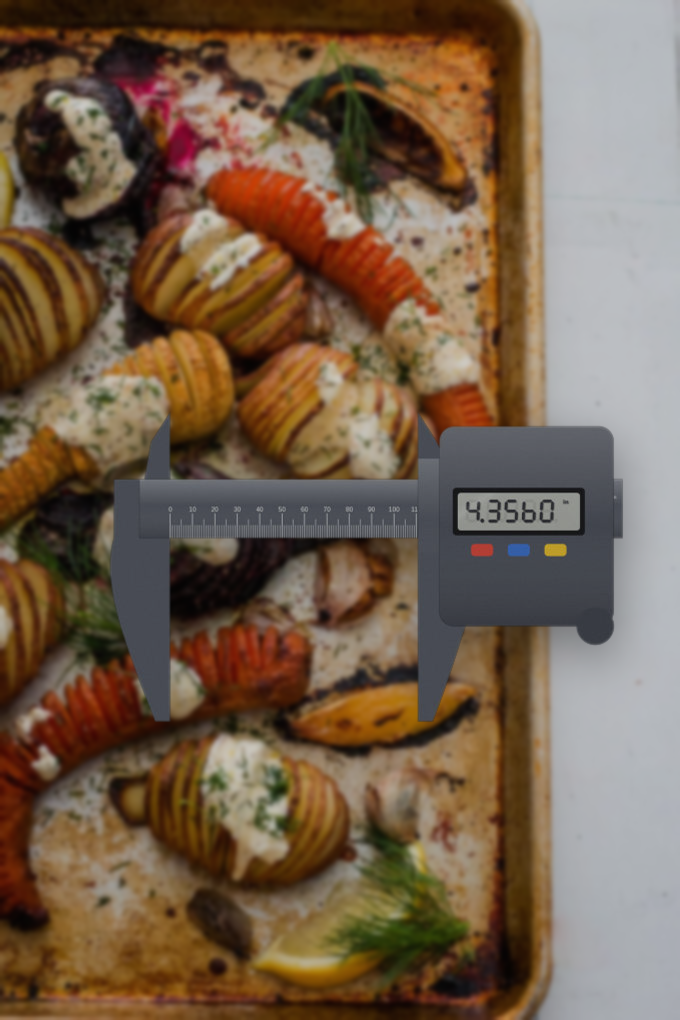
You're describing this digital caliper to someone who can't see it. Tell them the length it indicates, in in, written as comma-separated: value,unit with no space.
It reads 4.3560,in
